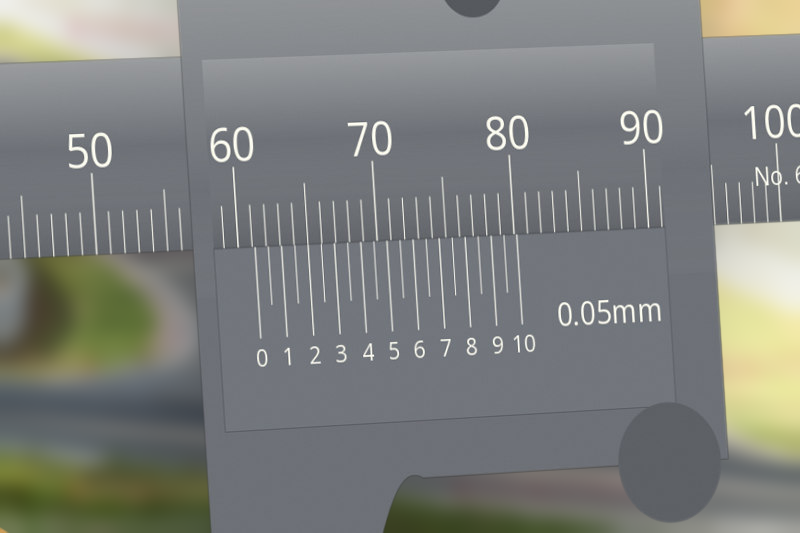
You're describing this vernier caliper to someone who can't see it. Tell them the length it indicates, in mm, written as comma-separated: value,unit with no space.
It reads 61.2,mm
